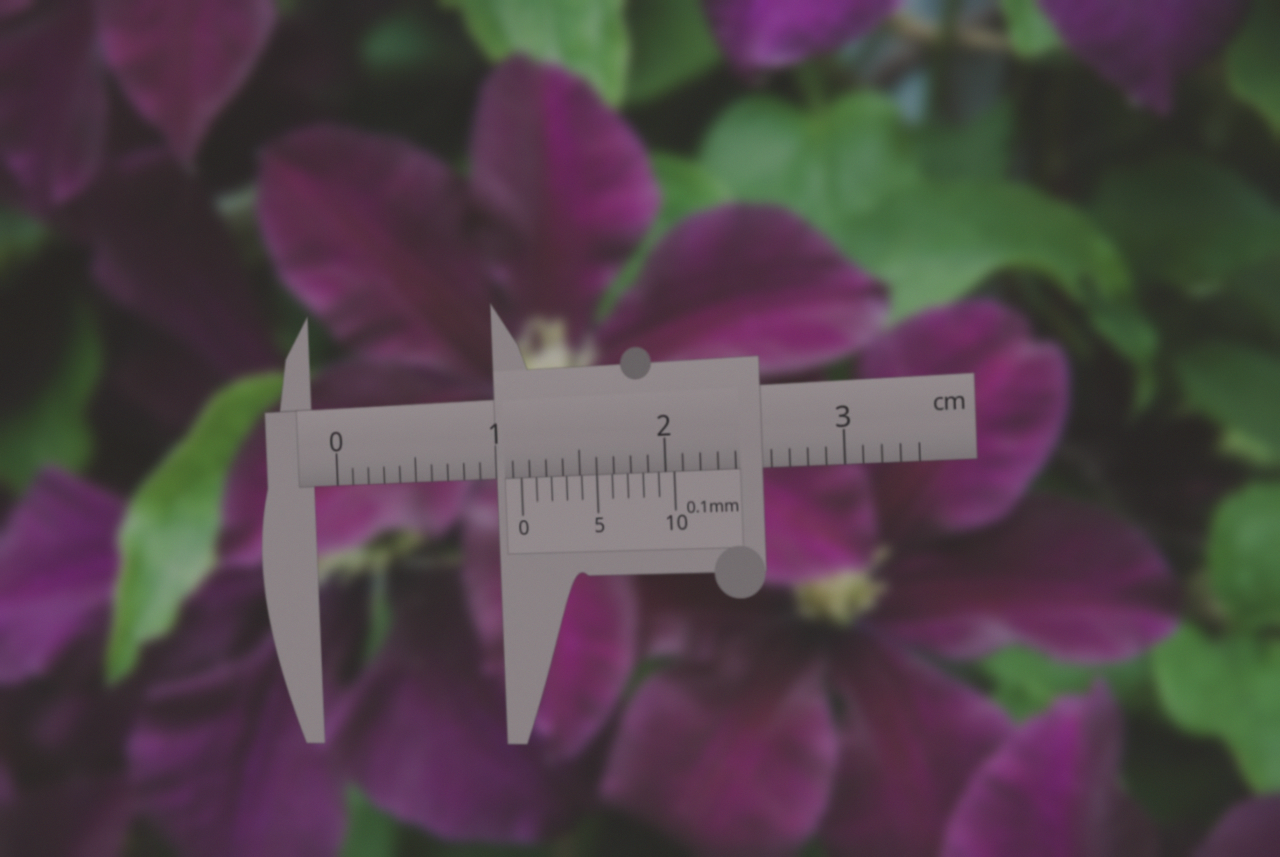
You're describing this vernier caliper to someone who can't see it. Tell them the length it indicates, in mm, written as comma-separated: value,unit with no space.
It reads 11.5,mm
